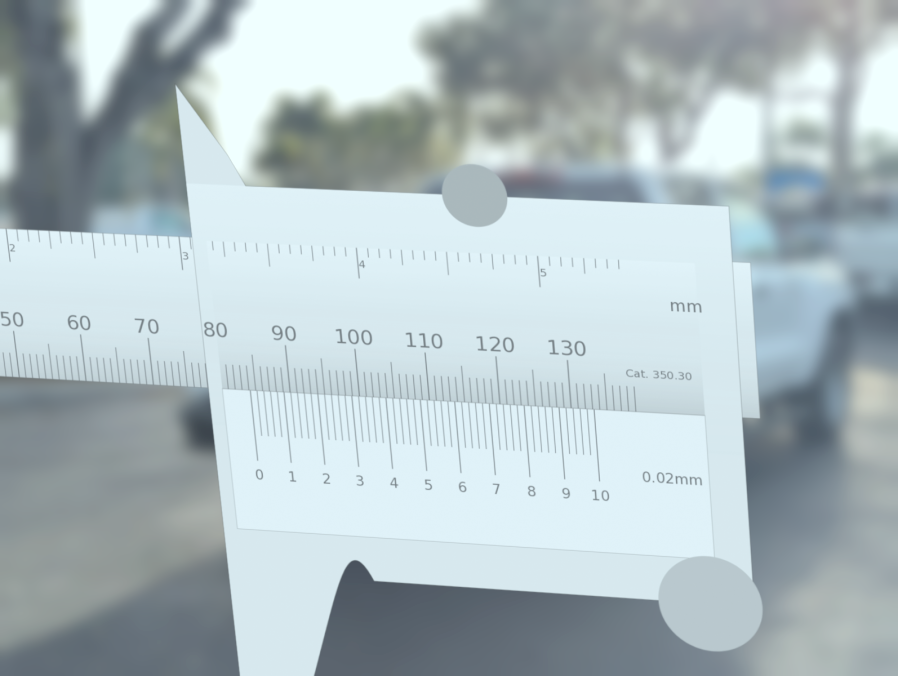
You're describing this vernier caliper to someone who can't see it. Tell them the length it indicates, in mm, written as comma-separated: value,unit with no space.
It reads 84.2,mm
